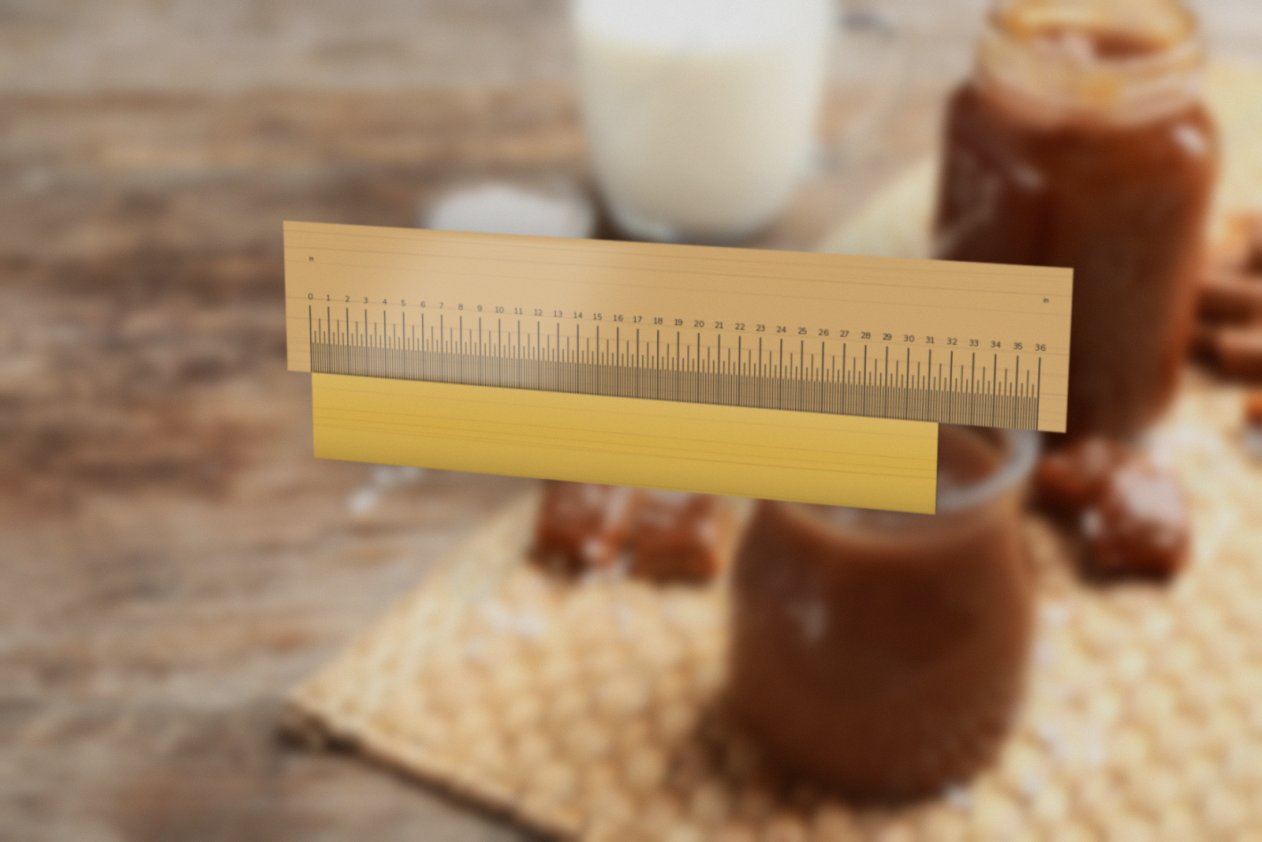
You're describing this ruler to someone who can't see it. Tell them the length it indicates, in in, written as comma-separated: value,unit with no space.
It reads 31.5,in
